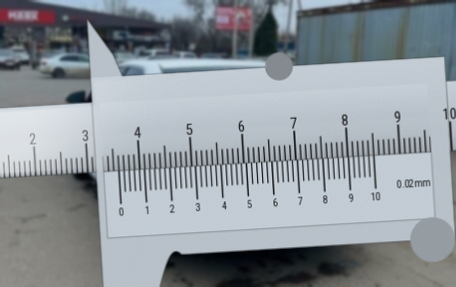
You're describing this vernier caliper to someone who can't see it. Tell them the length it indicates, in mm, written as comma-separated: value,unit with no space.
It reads 36.0,mm
